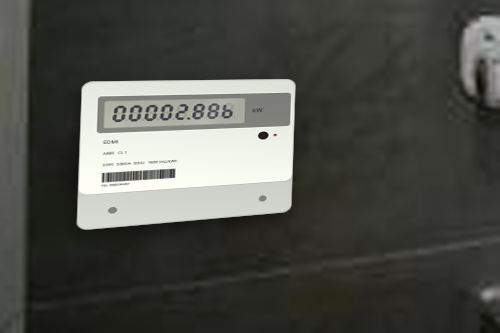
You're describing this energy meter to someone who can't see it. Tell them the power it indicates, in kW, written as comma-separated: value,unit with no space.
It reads 2.886,kW
